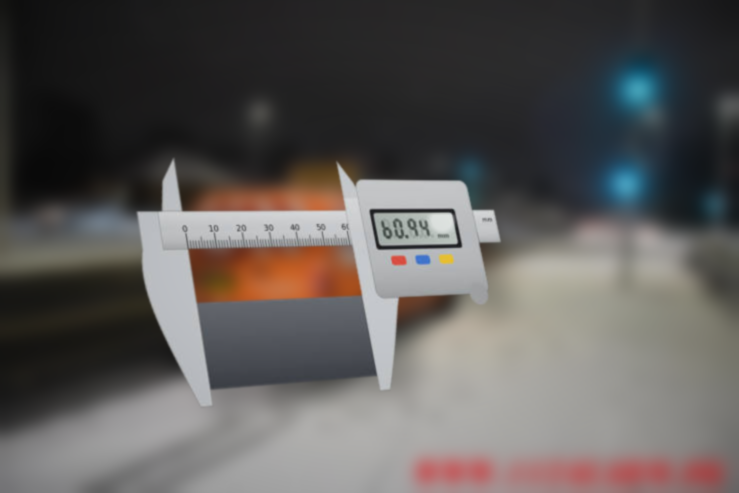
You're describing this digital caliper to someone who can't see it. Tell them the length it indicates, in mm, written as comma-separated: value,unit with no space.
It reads 60.94,mm
